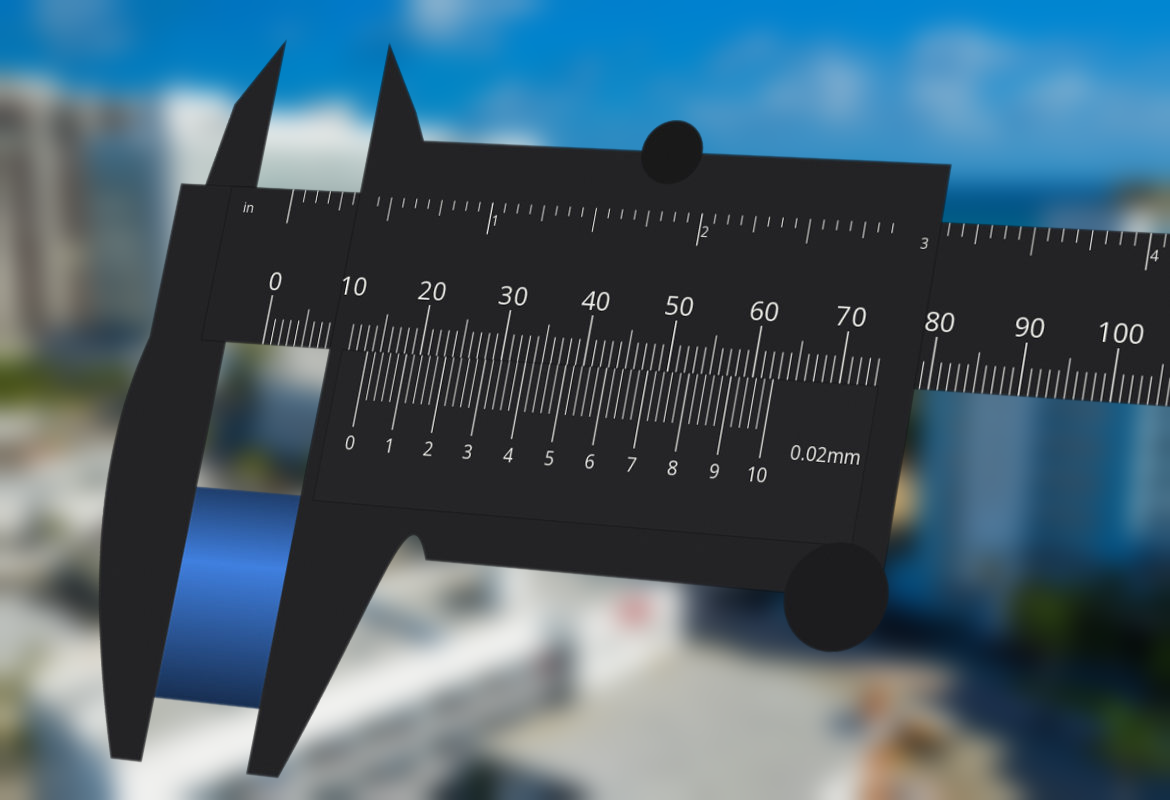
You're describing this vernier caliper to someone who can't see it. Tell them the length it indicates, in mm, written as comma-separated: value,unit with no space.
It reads 13.4,mm
